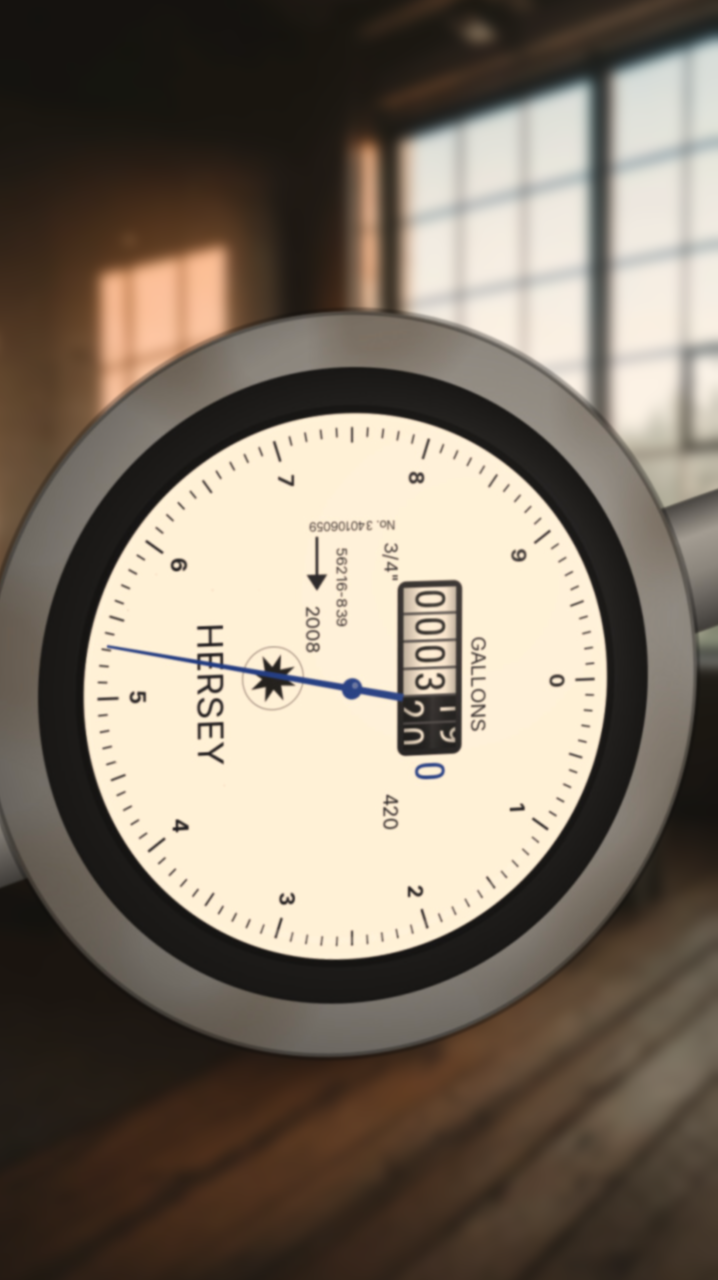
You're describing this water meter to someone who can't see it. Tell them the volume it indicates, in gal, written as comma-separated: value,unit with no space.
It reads 3195.3,gal
